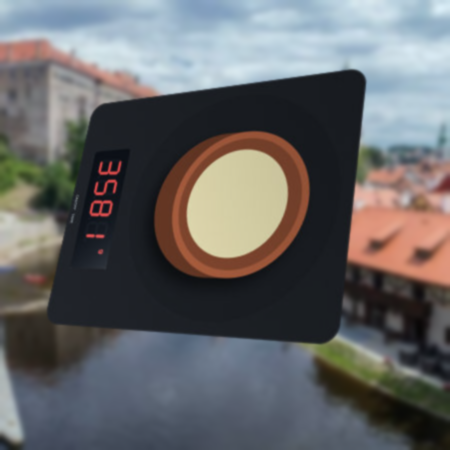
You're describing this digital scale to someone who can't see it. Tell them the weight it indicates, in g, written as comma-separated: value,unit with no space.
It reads 3581,g
